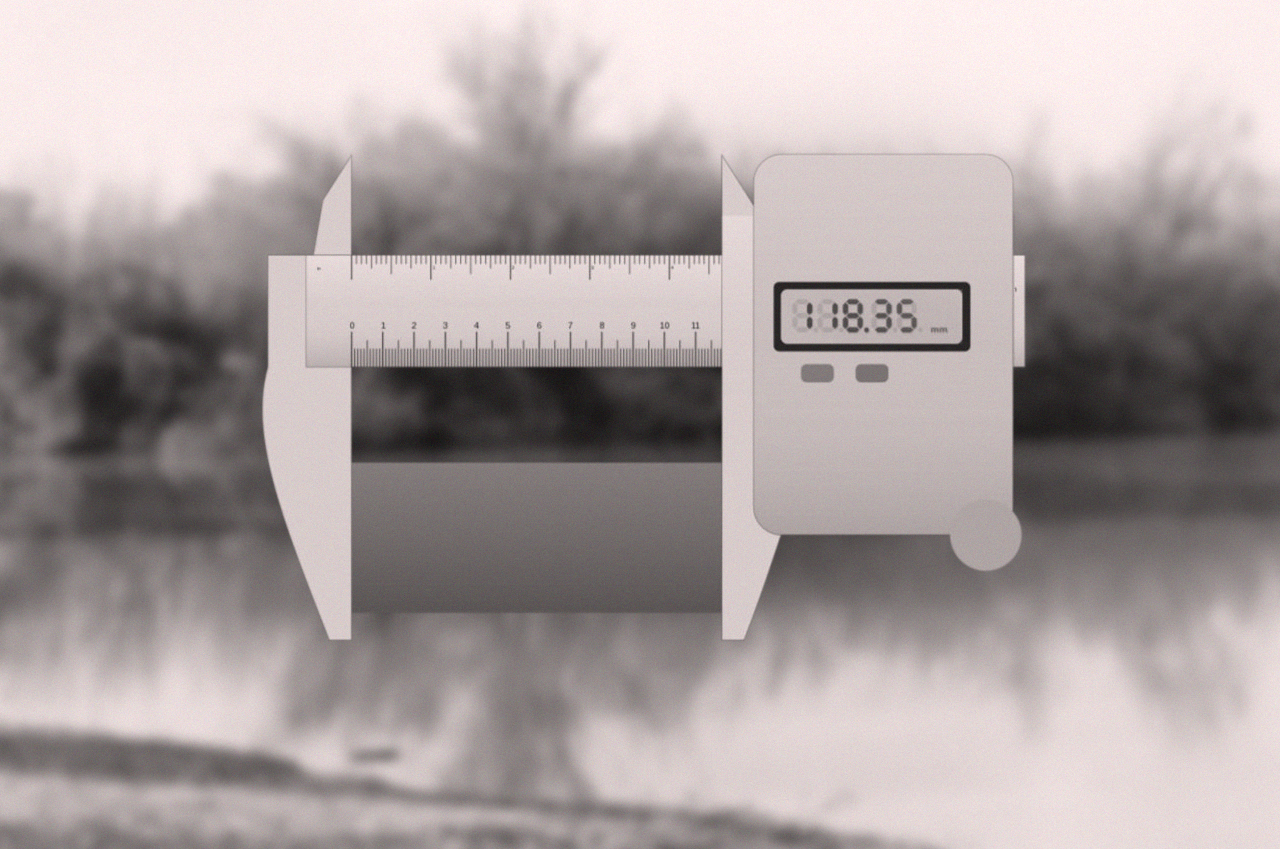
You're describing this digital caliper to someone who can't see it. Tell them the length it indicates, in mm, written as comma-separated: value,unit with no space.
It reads 118.35,mm
